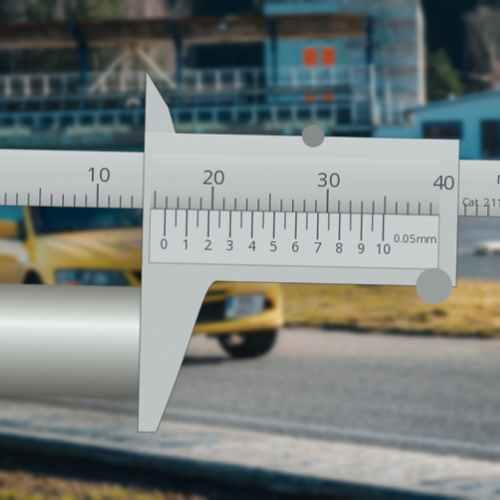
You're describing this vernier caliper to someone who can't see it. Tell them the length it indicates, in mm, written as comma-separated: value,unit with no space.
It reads 15.9,mm
